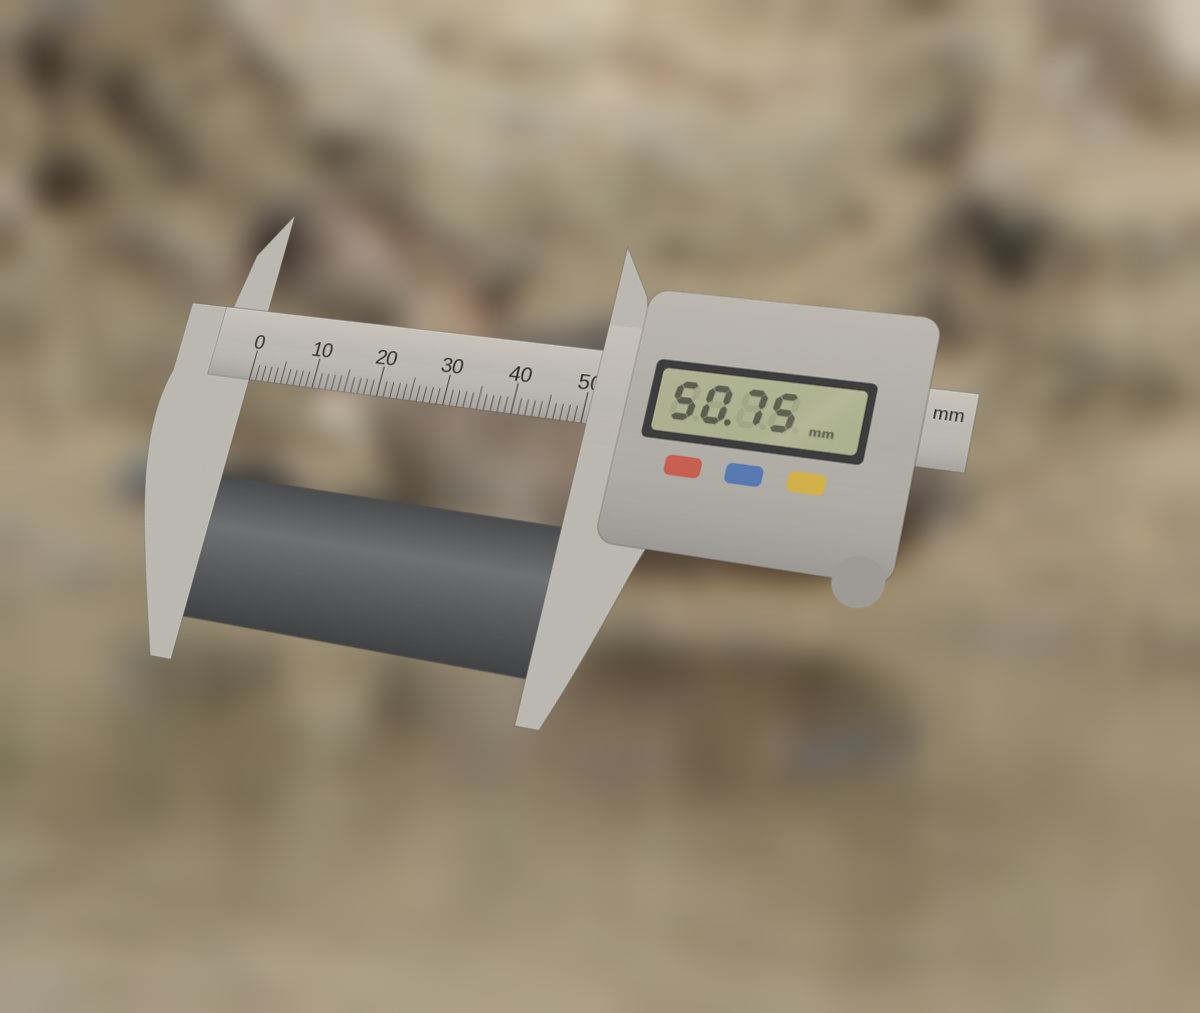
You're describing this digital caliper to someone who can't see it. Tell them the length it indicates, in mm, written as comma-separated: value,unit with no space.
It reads 50.75,mm
